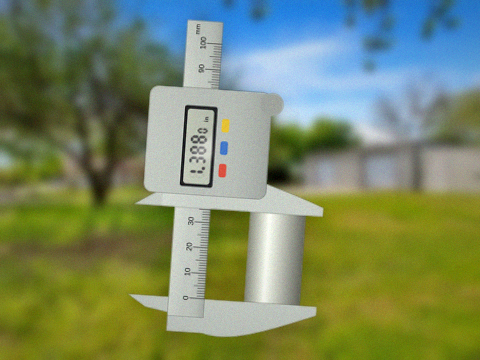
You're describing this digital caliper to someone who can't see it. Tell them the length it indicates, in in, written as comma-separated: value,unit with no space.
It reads 1.3880,in
